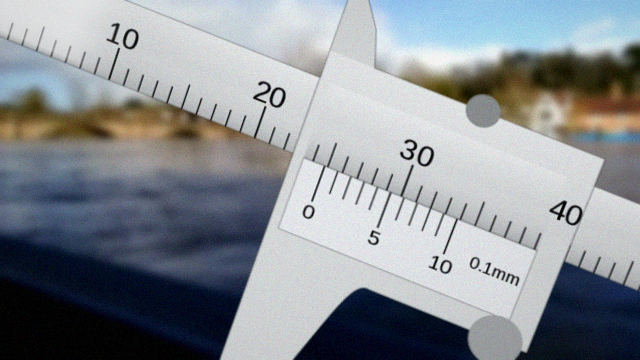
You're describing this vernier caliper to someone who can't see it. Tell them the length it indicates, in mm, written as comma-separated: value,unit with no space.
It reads 24.8,mm
